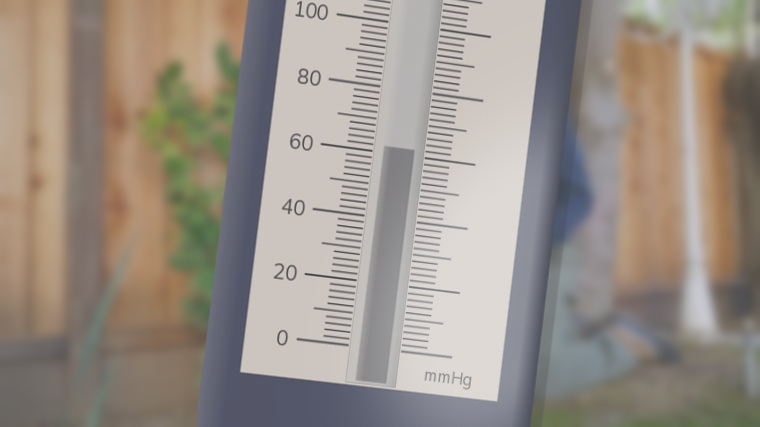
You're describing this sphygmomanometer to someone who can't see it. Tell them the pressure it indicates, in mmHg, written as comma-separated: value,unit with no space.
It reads 62,mmHg
